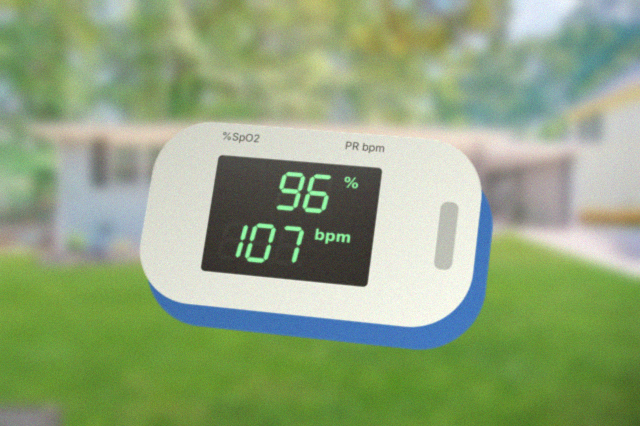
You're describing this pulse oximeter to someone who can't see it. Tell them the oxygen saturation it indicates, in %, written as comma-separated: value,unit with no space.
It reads 96,%
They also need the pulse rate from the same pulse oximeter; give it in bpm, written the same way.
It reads 107,bpm
